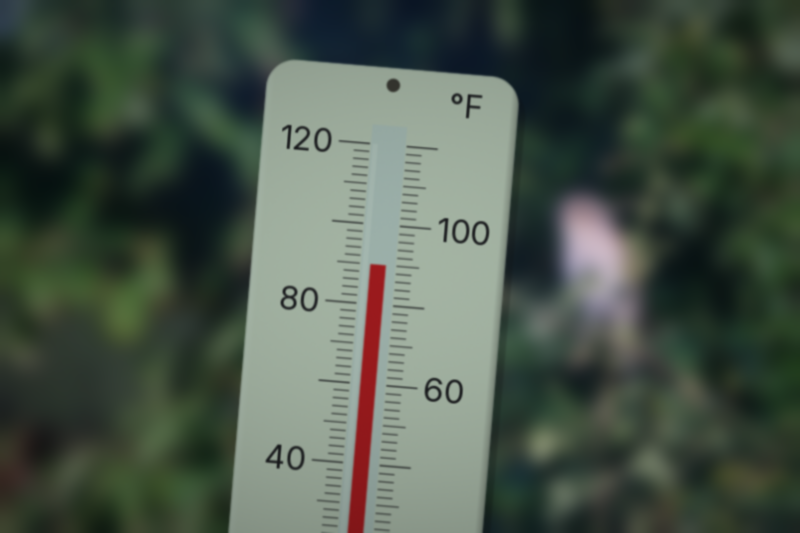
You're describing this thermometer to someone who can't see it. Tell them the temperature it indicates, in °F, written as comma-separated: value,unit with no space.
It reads 90,°F
